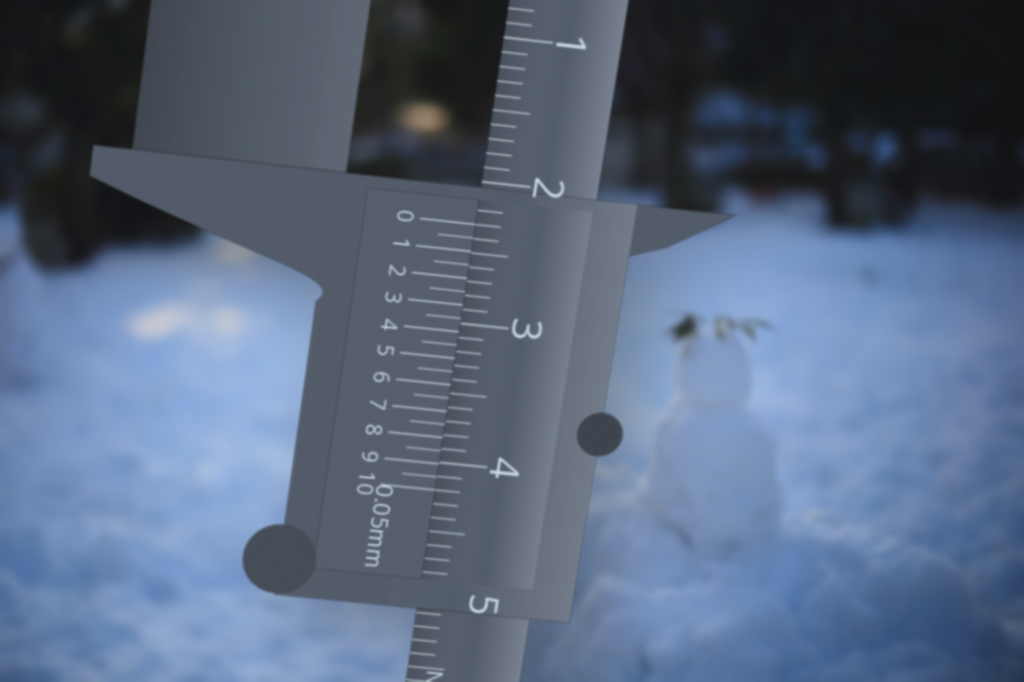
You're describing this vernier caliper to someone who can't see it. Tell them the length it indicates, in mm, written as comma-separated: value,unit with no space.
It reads 23.0,mm
